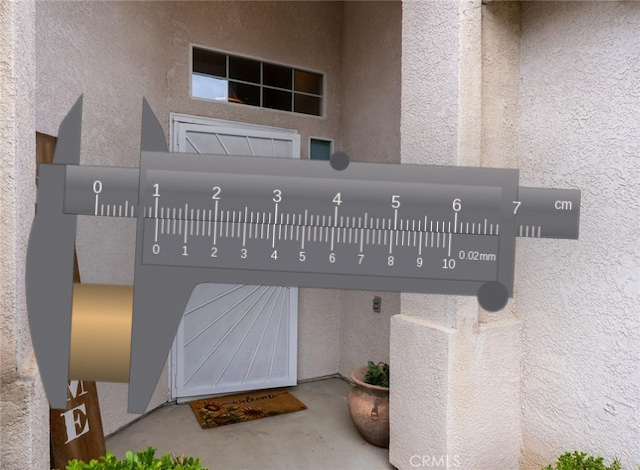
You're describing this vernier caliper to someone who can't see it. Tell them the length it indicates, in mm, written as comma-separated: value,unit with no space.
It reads 10.2,mm
